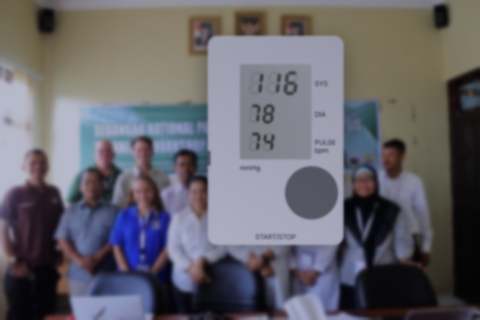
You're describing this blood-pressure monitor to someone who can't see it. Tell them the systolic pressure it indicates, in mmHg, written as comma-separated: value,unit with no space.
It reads 116,mmHg
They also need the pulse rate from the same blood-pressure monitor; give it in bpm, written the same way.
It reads 74,bpm
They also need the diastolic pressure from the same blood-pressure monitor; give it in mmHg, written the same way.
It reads 78,mmHg
